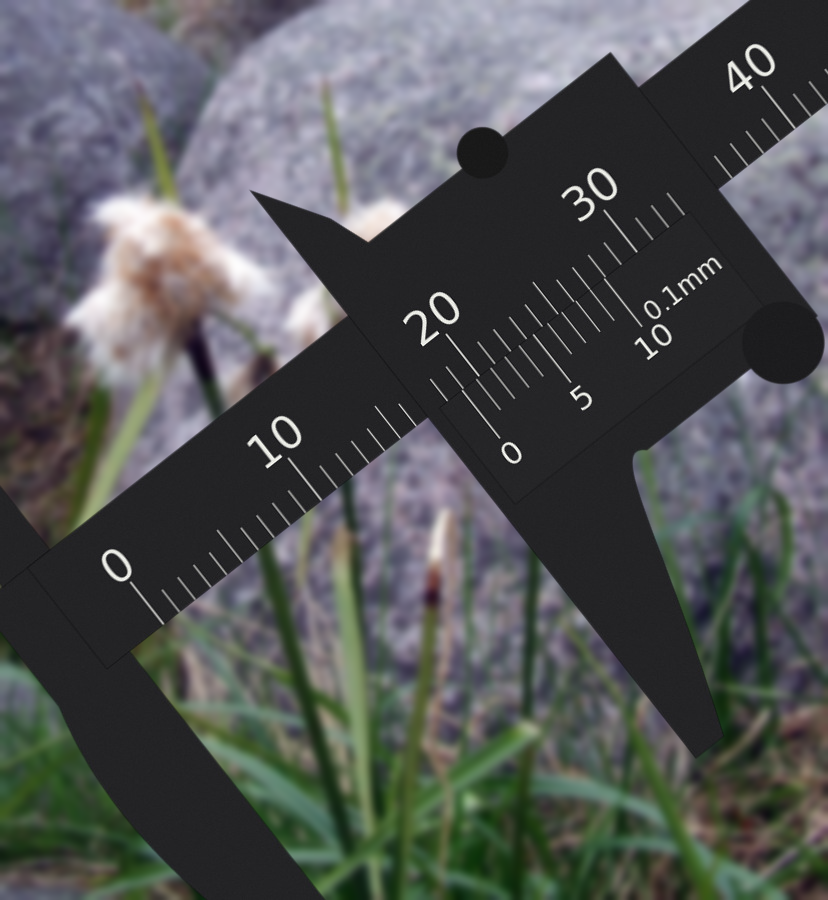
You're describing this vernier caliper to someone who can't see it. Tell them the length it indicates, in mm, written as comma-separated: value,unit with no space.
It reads 18.9,mm
